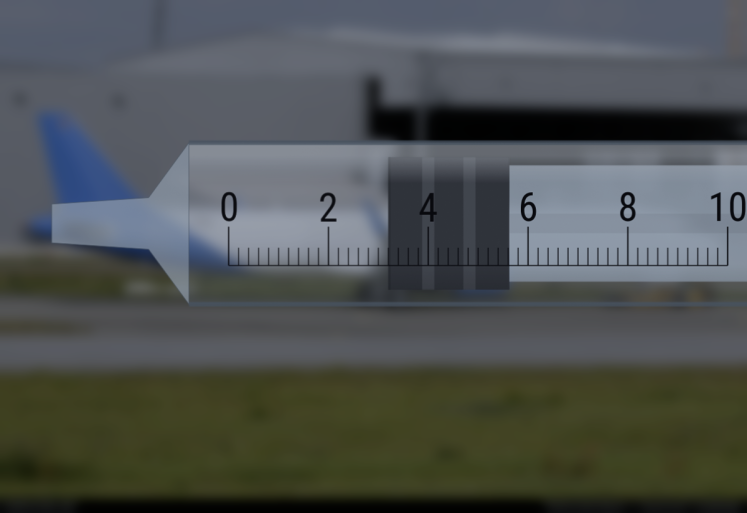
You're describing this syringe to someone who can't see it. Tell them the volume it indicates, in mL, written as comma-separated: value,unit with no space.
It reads 3.2,mL
